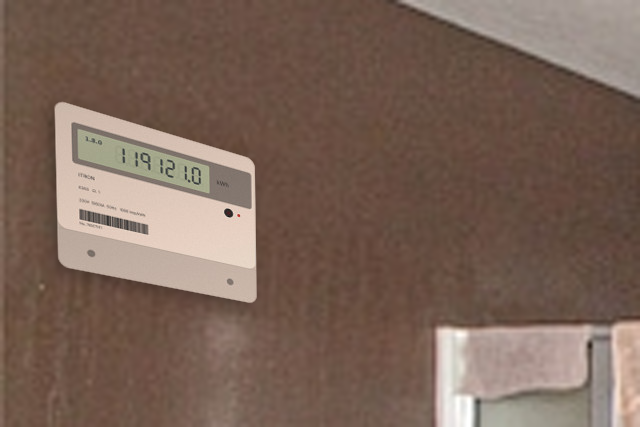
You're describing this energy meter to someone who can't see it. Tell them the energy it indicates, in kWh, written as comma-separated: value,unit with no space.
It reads 119121.0,kWh
